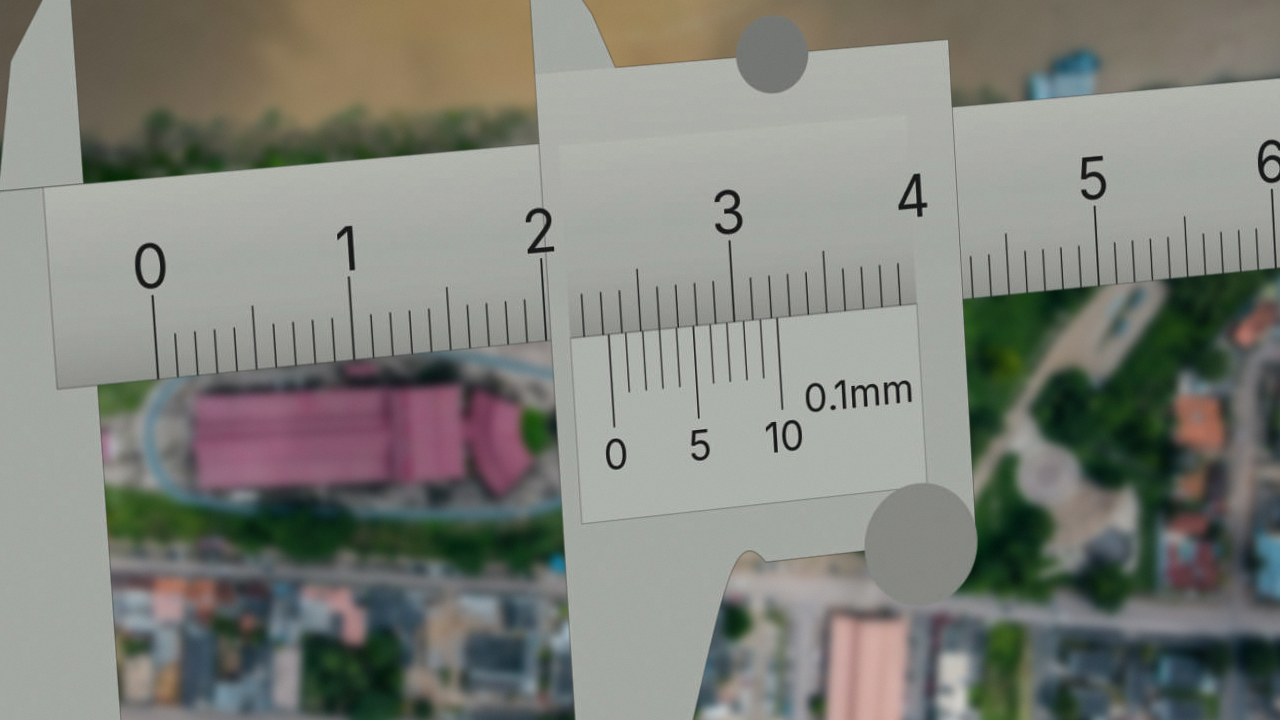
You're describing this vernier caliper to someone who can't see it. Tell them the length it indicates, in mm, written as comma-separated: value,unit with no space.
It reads 23.3,mm
